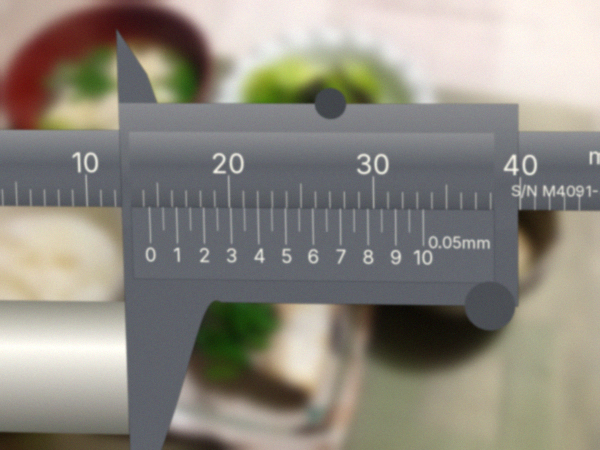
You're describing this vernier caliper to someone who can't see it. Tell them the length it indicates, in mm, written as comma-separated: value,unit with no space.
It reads 14.4,mm
